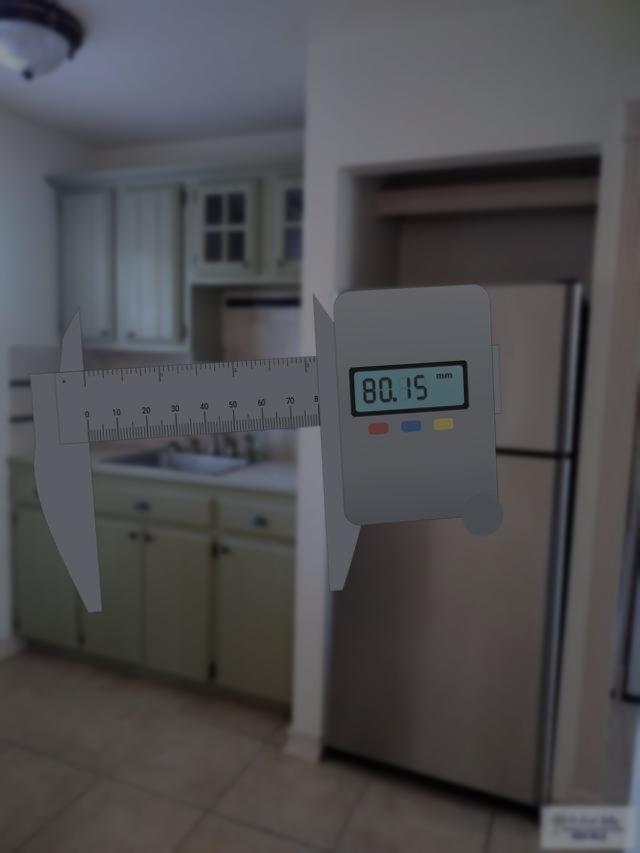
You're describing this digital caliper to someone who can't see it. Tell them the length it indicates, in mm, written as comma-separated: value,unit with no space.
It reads 80.15,mm
